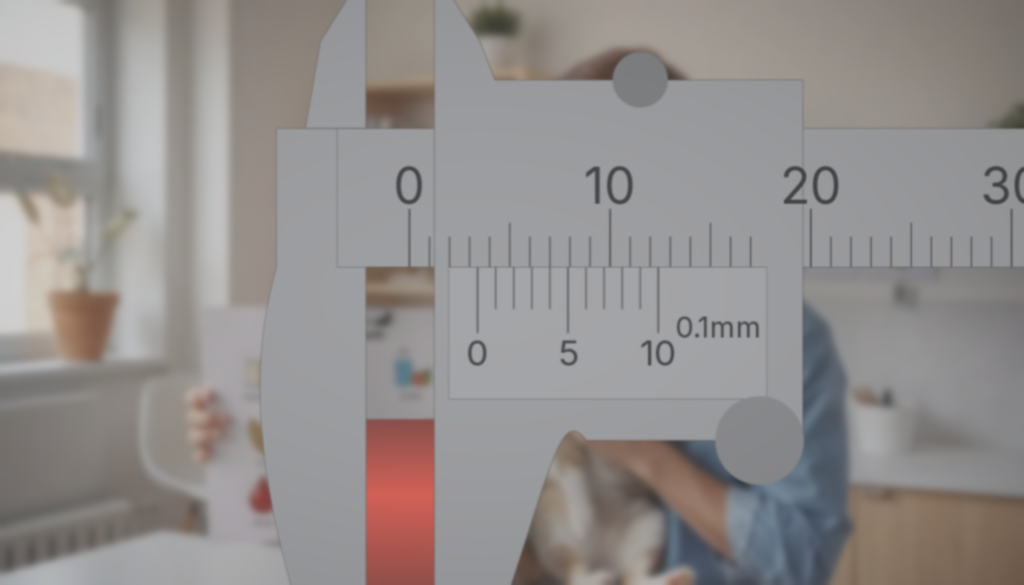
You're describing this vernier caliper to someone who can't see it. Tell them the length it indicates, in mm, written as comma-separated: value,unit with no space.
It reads 3.4,mm
